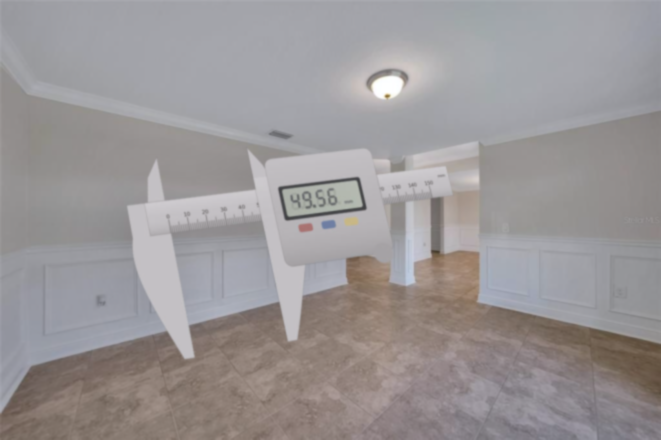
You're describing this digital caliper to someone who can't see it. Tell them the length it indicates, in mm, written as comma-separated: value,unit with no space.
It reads 49.56,mm
